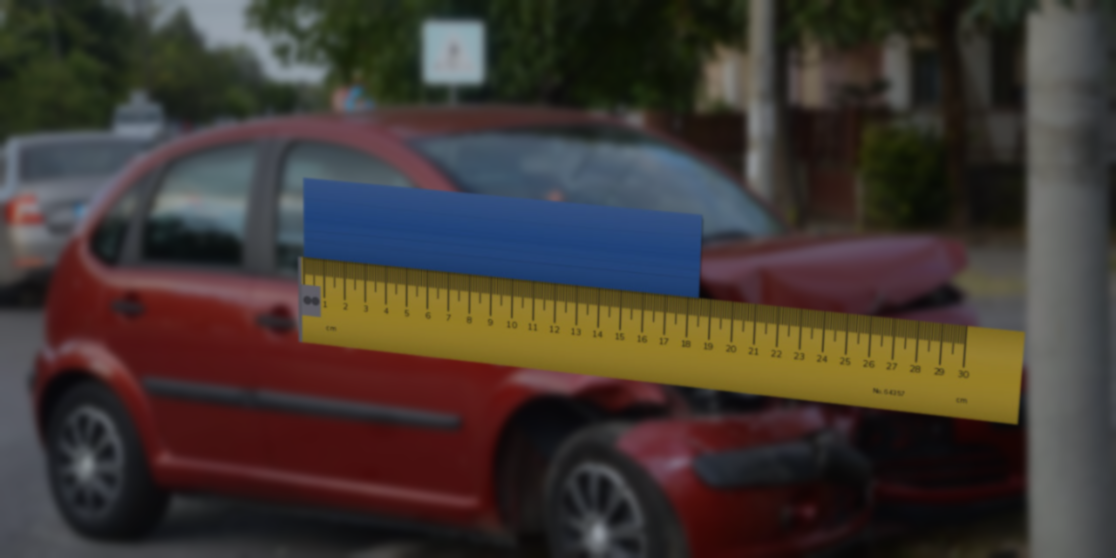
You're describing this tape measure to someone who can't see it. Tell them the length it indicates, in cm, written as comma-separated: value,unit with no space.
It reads 18.5,cm
